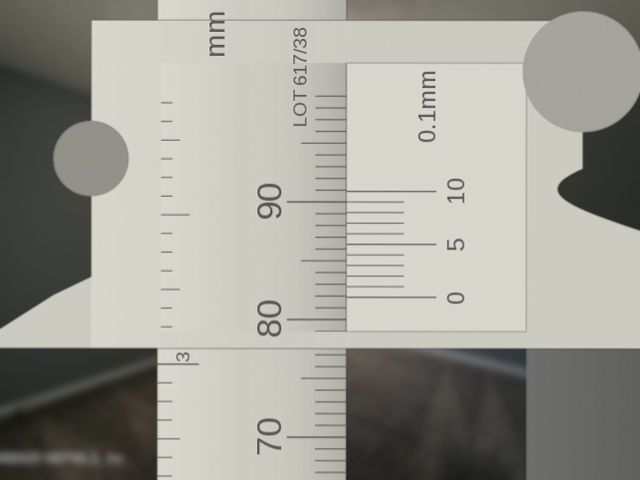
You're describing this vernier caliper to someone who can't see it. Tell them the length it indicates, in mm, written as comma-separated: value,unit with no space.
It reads 81.9,mm
